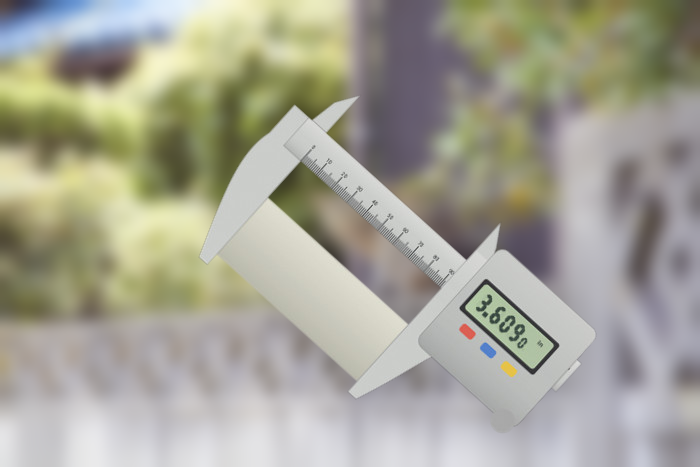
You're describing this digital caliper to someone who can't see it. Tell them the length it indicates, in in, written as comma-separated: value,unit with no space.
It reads 3.6090,in
